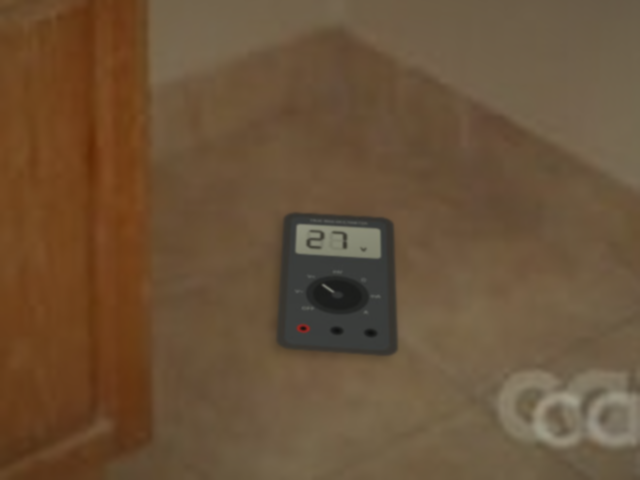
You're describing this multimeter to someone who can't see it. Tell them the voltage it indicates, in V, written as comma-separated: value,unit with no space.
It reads 27,V
